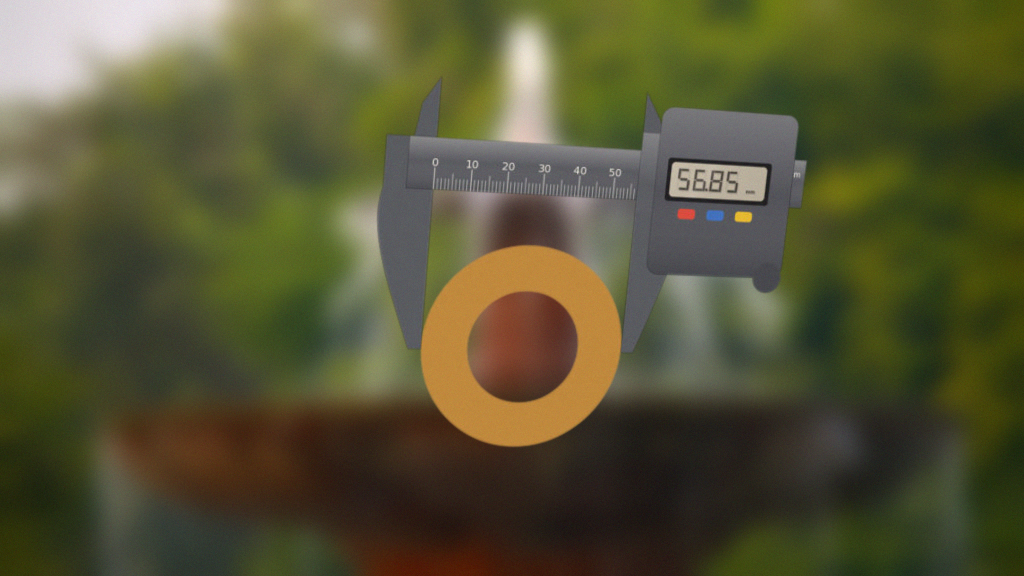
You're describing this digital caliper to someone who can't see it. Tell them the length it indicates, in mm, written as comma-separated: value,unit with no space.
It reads 56.85,mm
